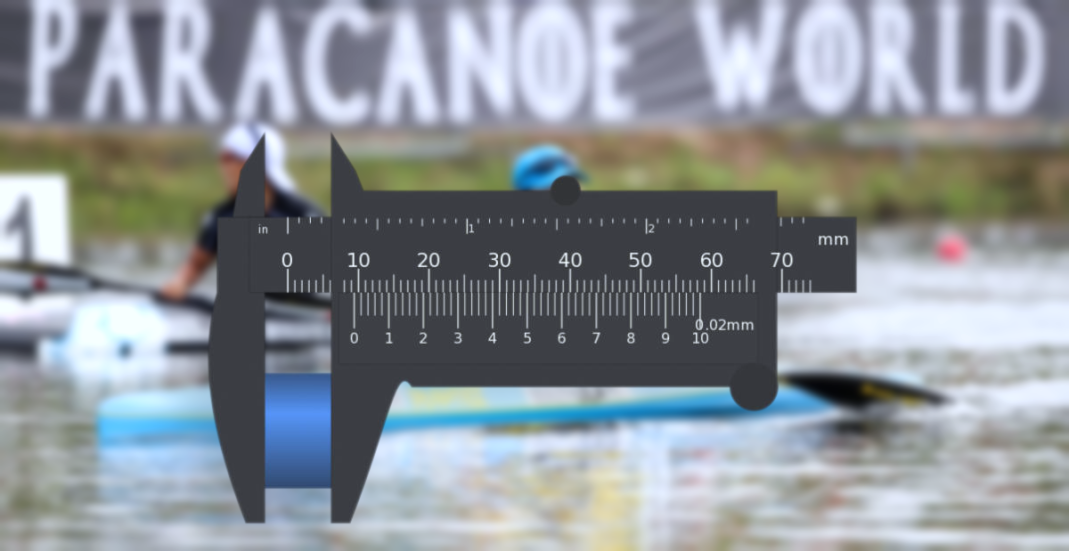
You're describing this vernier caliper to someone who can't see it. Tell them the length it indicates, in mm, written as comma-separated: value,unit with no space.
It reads 9.4,mm
